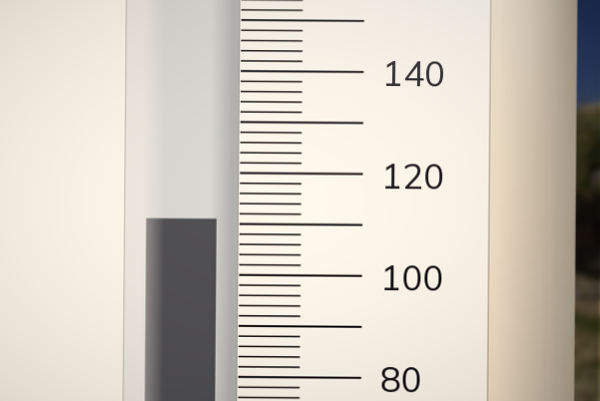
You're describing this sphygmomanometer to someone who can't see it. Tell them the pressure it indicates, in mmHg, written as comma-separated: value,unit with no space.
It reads 111,mmHg
